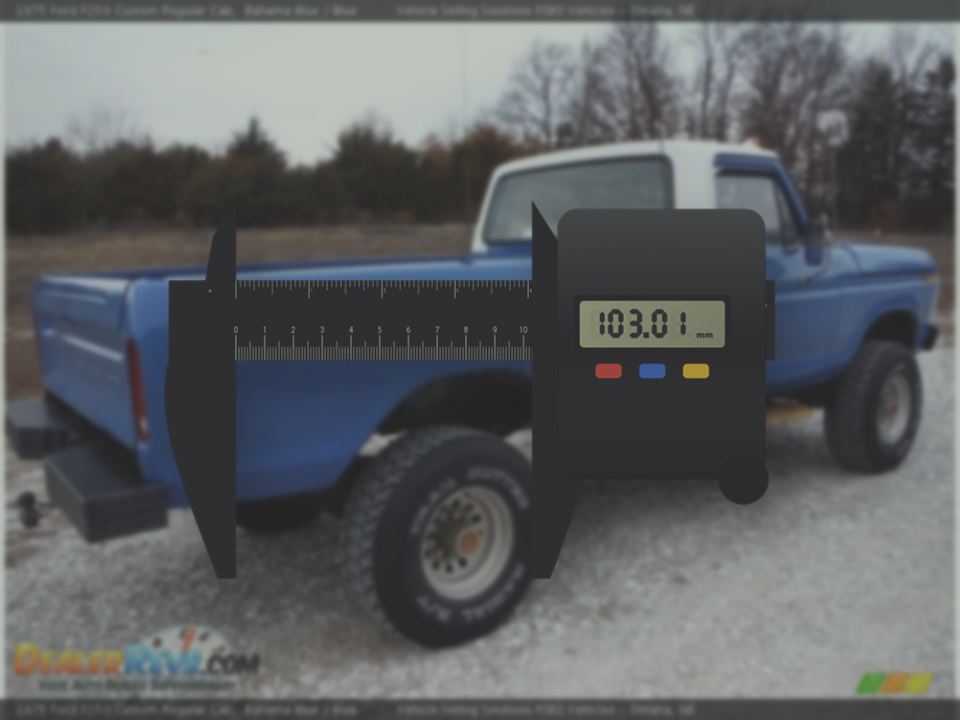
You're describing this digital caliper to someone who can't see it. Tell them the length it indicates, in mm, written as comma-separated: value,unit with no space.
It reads 103.01,mm
